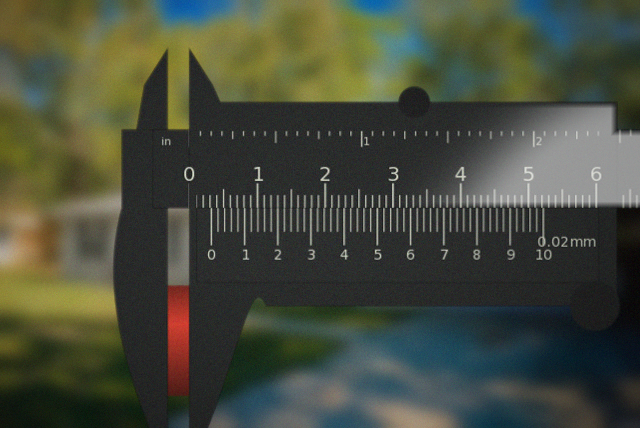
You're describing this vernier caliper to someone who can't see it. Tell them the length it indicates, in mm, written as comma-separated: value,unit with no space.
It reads 3.2,mm
